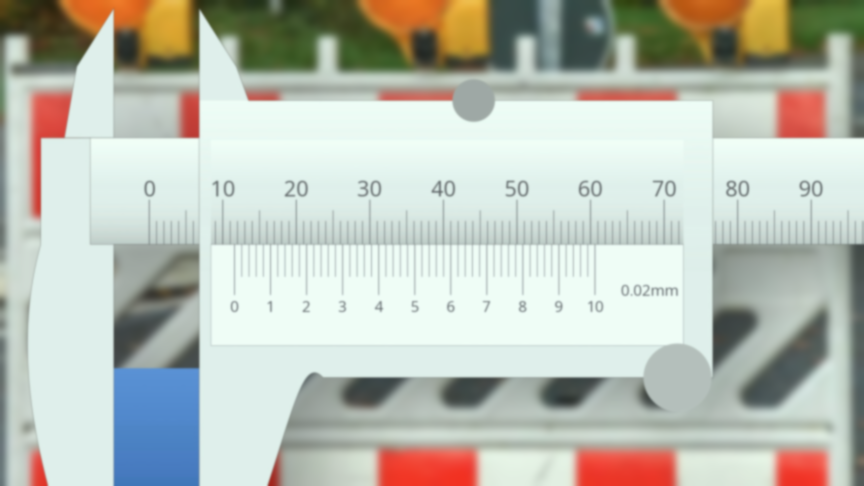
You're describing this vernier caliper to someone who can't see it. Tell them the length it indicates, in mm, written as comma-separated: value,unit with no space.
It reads 11.6,mm
